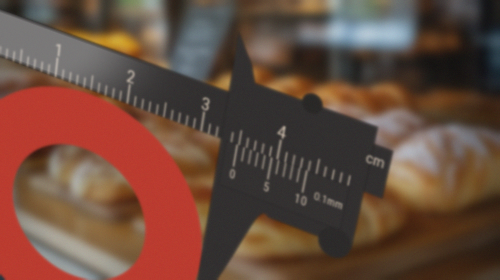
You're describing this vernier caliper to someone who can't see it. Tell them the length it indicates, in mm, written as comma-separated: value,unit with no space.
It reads 34.8,mm
